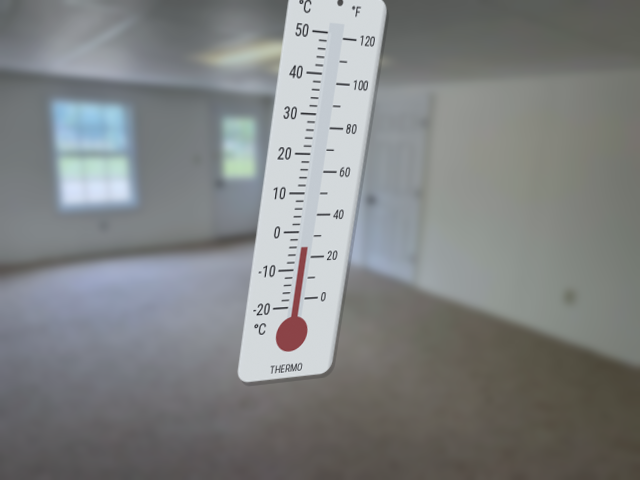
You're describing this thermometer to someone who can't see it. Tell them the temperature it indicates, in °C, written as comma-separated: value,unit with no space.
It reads -4,°C
